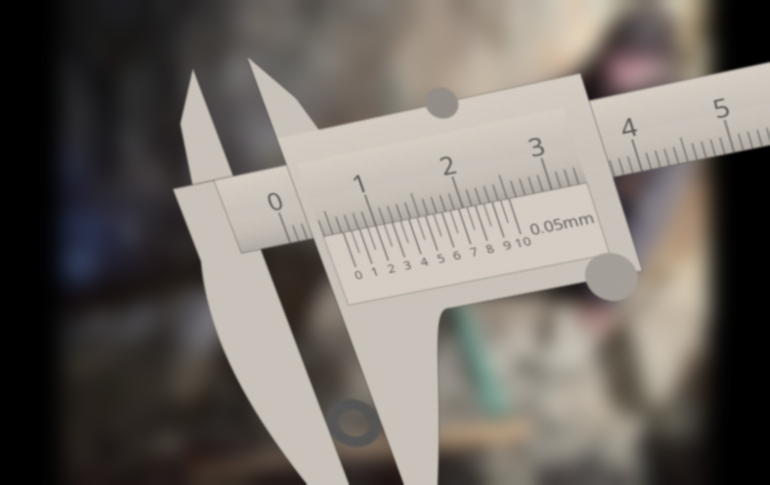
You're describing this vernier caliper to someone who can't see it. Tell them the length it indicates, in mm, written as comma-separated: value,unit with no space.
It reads 6.2,mm
